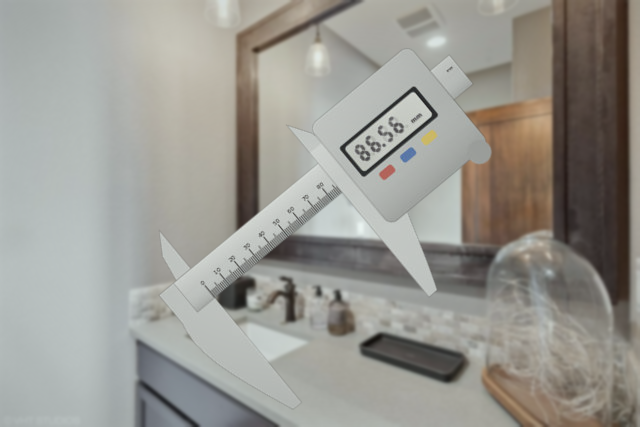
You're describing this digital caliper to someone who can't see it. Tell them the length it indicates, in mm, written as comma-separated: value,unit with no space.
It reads 86.56,mm
